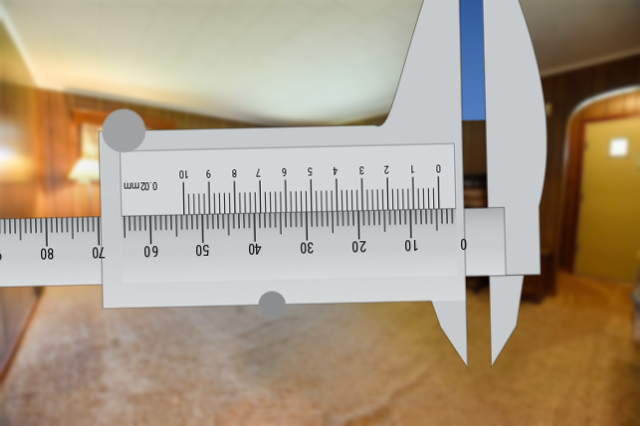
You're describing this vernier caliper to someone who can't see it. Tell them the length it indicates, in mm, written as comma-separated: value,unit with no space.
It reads 4.5,mm
